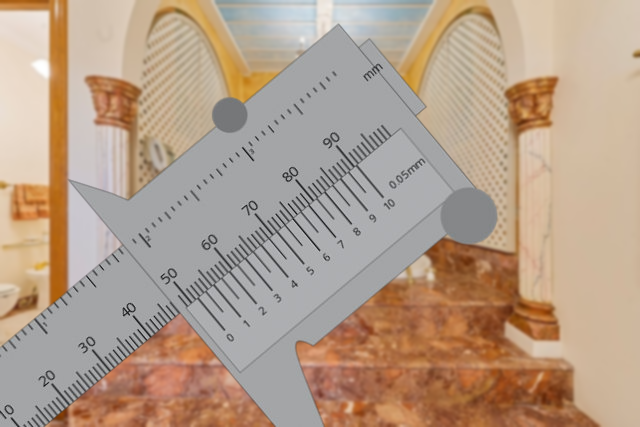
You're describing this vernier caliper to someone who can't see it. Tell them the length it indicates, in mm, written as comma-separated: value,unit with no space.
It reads 51.5,mm
